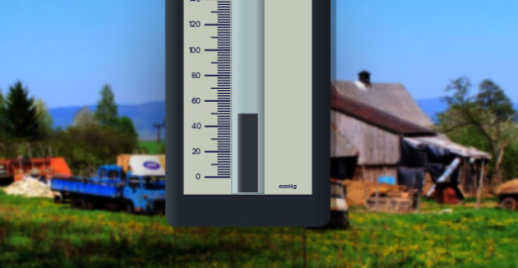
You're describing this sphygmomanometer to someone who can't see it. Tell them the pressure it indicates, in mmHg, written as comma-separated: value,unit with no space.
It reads 50,mmHg
